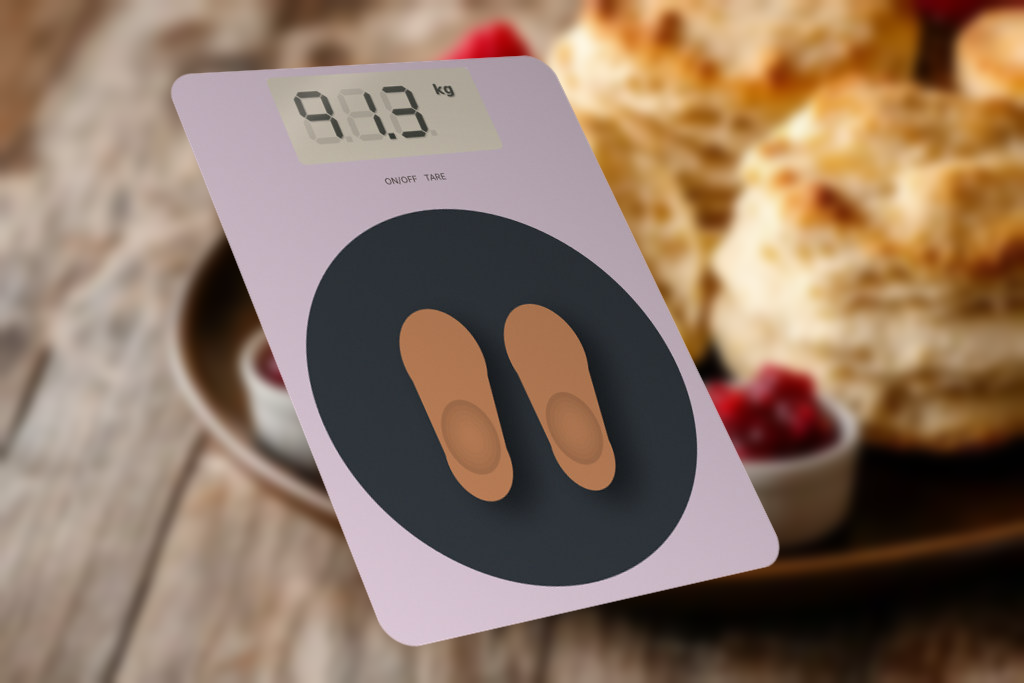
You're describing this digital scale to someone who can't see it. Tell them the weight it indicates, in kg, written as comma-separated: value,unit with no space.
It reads 91.3,kg
